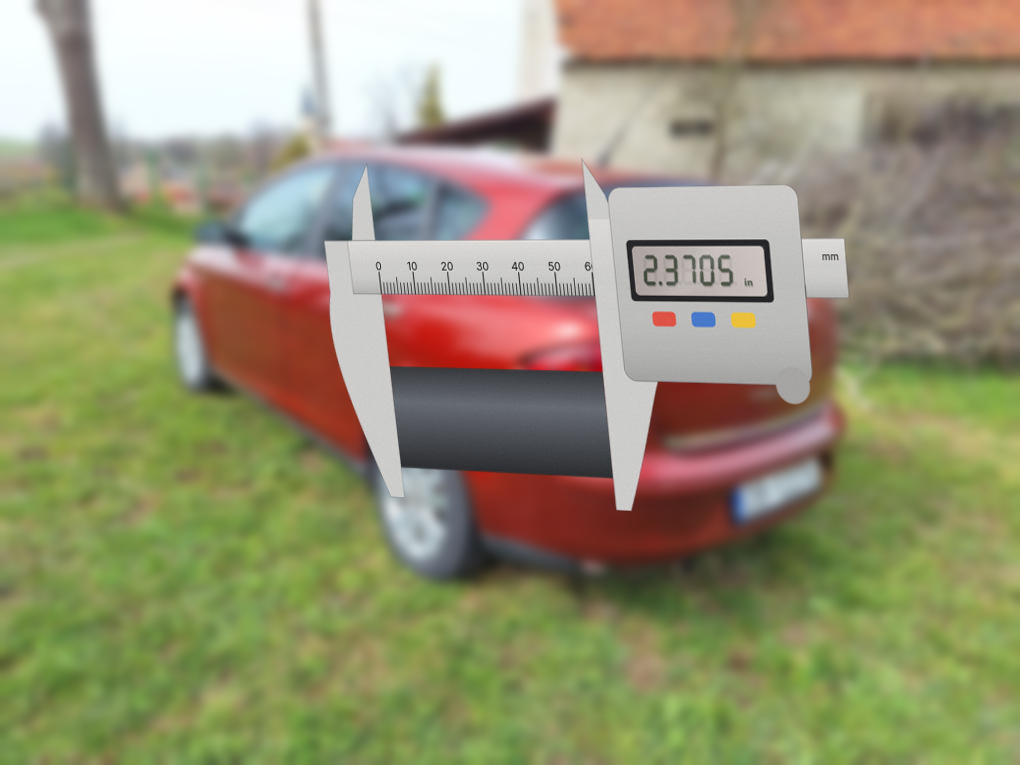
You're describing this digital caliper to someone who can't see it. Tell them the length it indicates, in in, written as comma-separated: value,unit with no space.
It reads 2.3705,in
